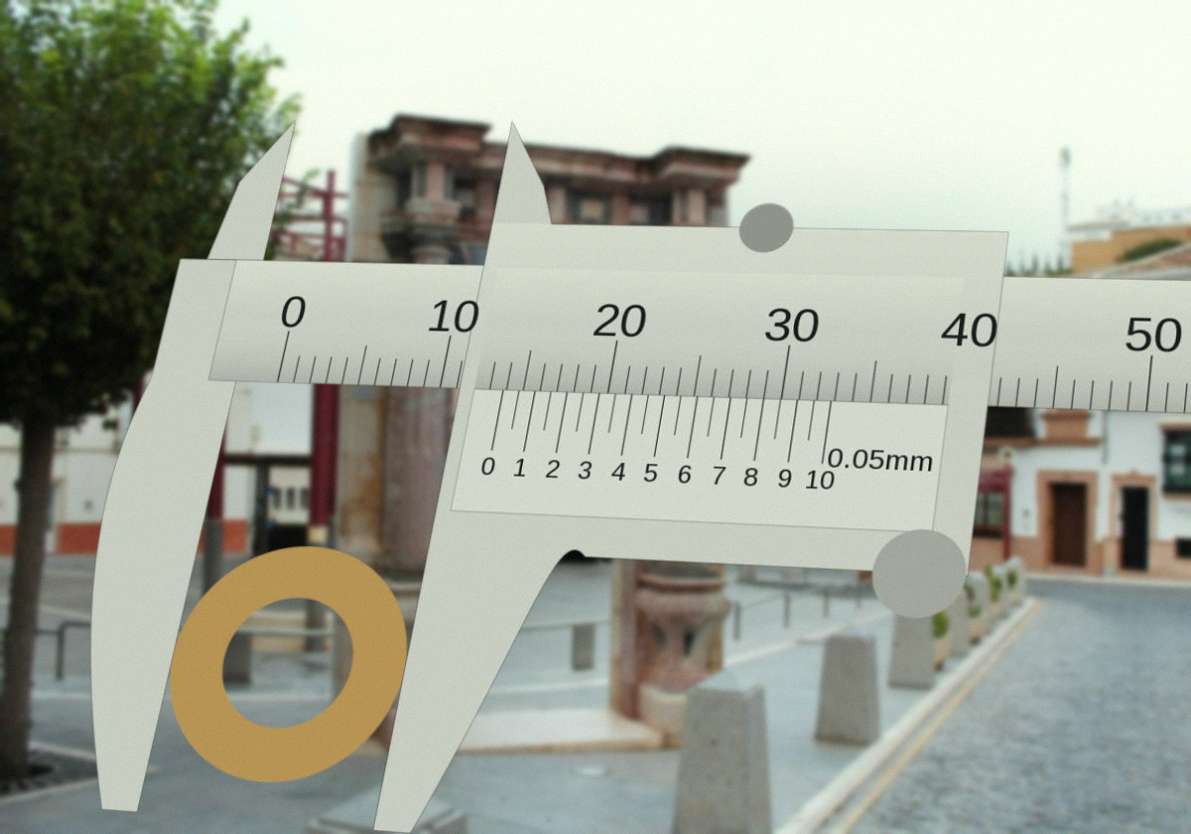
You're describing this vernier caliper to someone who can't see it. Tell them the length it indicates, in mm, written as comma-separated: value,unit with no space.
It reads 13.8,mm
